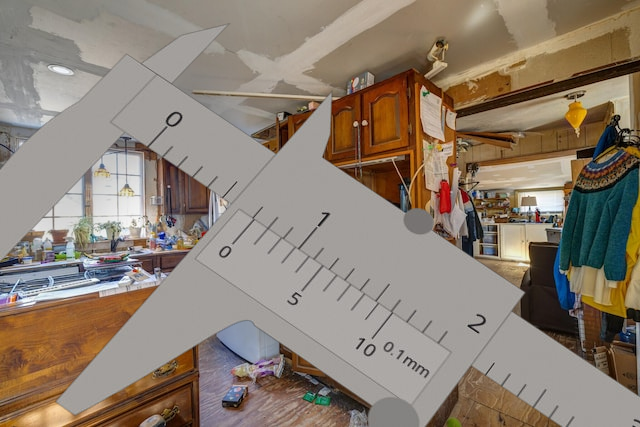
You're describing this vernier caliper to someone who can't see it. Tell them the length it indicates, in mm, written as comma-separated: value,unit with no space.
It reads 7.1,mm
